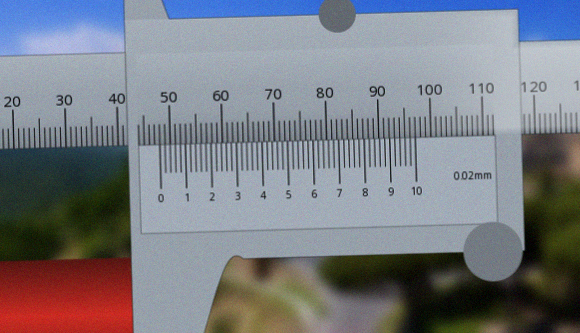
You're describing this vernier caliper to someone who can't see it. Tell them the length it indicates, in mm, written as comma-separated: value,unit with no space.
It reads 48.0,mm
